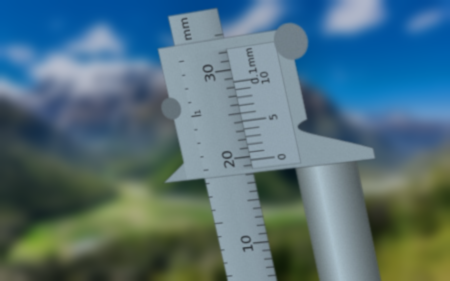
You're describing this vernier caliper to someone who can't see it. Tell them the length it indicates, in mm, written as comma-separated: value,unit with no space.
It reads 19.6,mm
